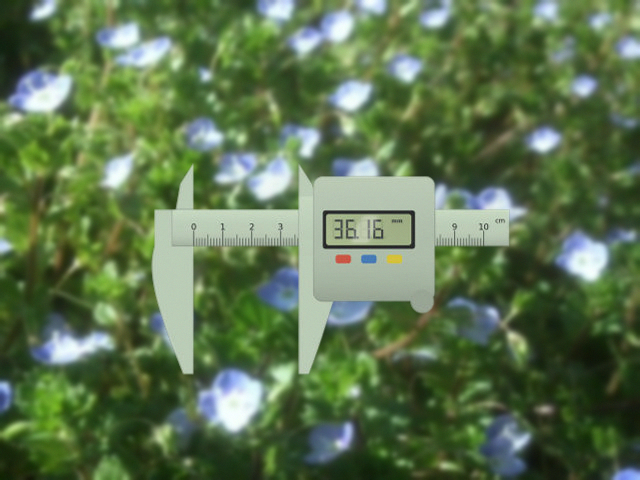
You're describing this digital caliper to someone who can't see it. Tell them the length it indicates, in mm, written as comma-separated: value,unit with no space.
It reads 36.16,mm
